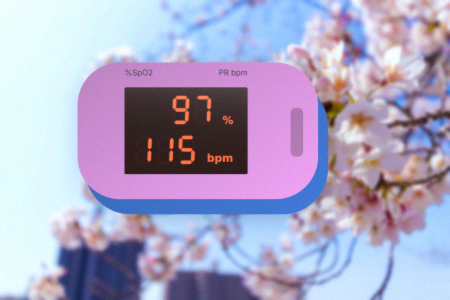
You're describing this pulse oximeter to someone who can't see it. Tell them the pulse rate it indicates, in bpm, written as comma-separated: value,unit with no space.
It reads 115,bpm
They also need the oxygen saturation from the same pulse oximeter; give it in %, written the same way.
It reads 97,%
